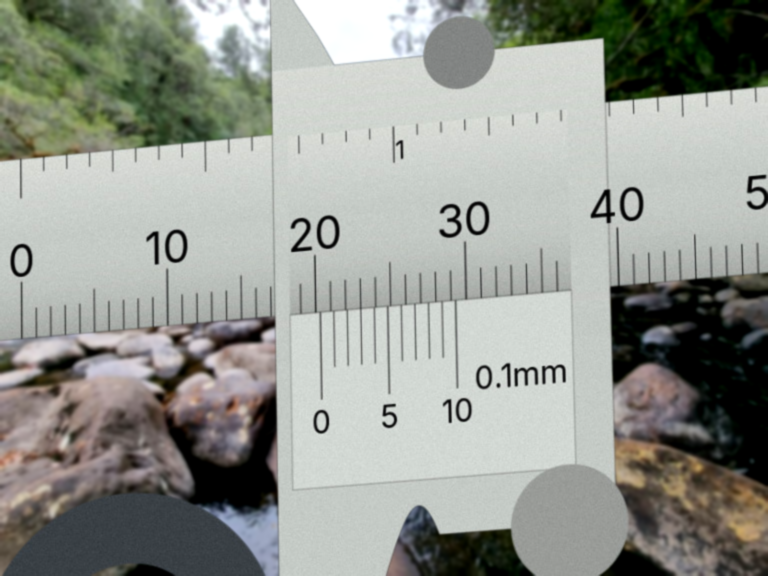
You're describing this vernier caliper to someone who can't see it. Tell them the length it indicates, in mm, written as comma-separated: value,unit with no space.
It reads 20.3,mm
